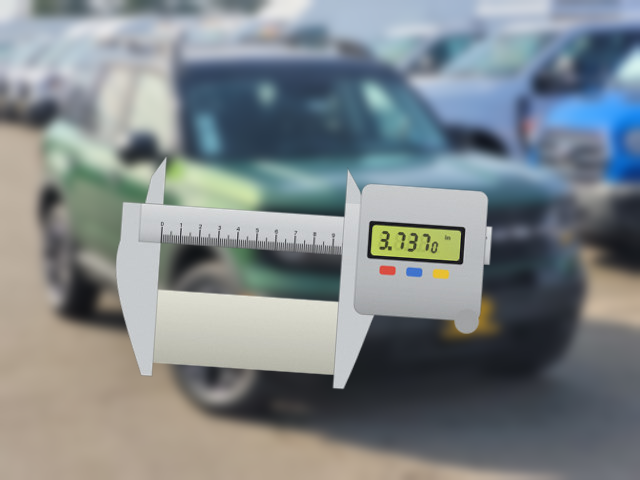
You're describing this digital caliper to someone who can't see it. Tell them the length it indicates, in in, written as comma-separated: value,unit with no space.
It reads 3.7370,in
